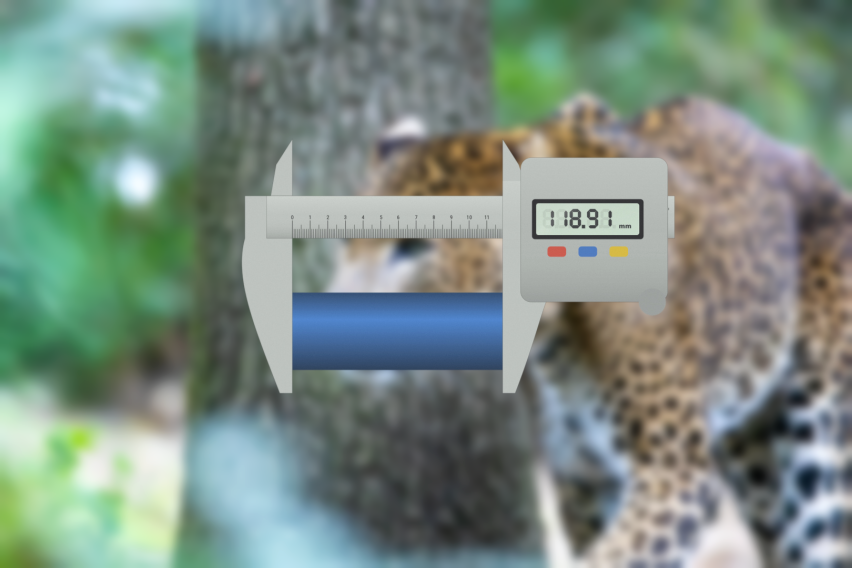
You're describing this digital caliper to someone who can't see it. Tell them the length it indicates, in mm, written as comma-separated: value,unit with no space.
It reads 118.91,mm
